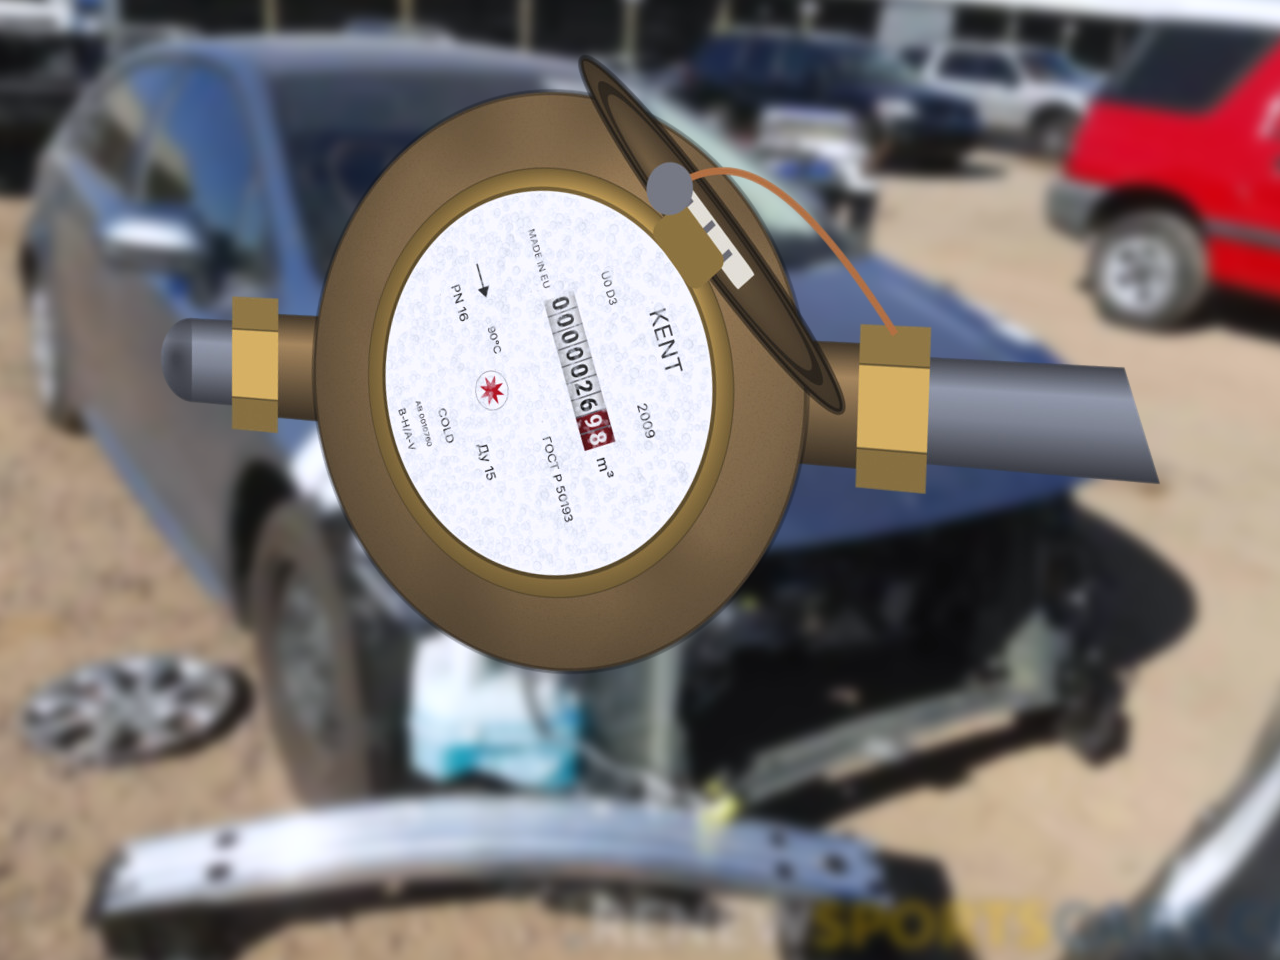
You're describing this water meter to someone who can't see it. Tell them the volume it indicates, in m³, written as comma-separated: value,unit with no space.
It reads 26.98,m³
